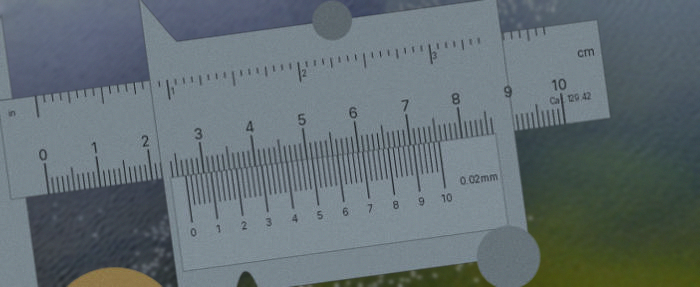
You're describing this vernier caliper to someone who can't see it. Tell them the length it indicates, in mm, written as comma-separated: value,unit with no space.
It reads 26.5,mm
